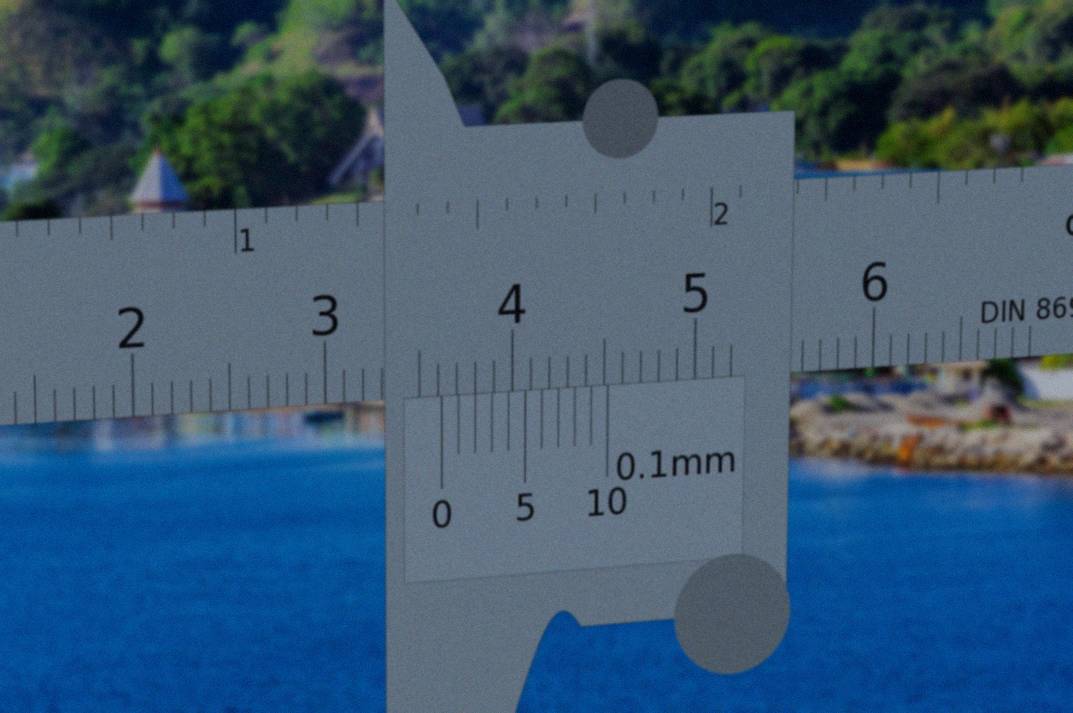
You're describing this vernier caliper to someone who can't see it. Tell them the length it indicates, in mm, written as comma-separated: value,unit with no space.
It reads 36.2,mm
